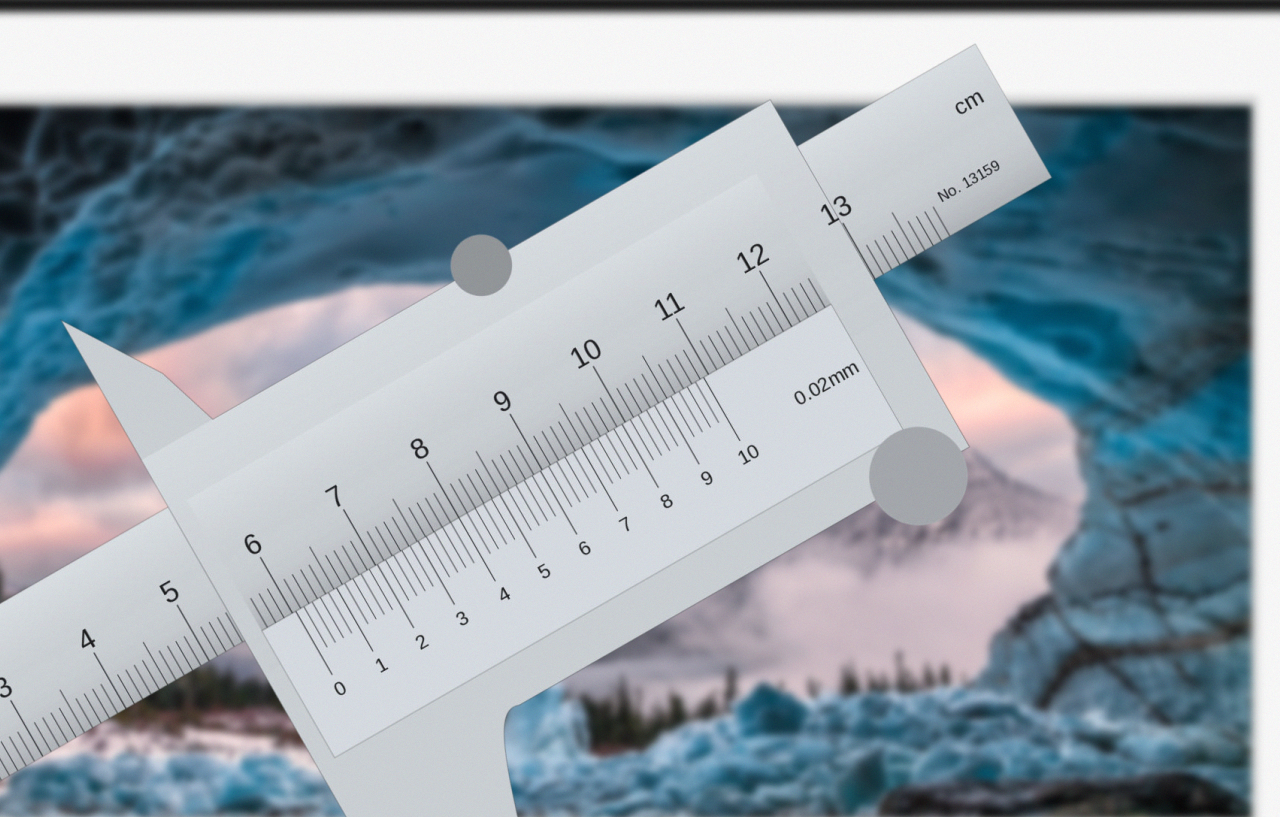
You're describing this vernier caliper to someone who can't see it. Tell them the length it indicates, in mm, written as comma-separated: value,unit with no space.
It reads 60.4,mm
